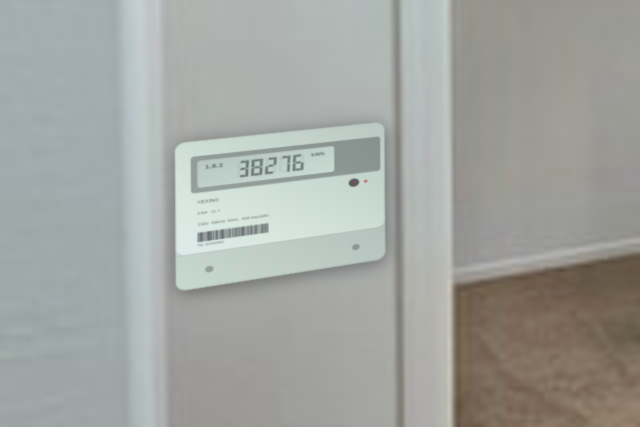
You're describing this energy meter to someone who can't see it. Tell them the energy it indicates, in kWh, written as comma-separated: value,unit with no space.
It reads 38276,kWh
